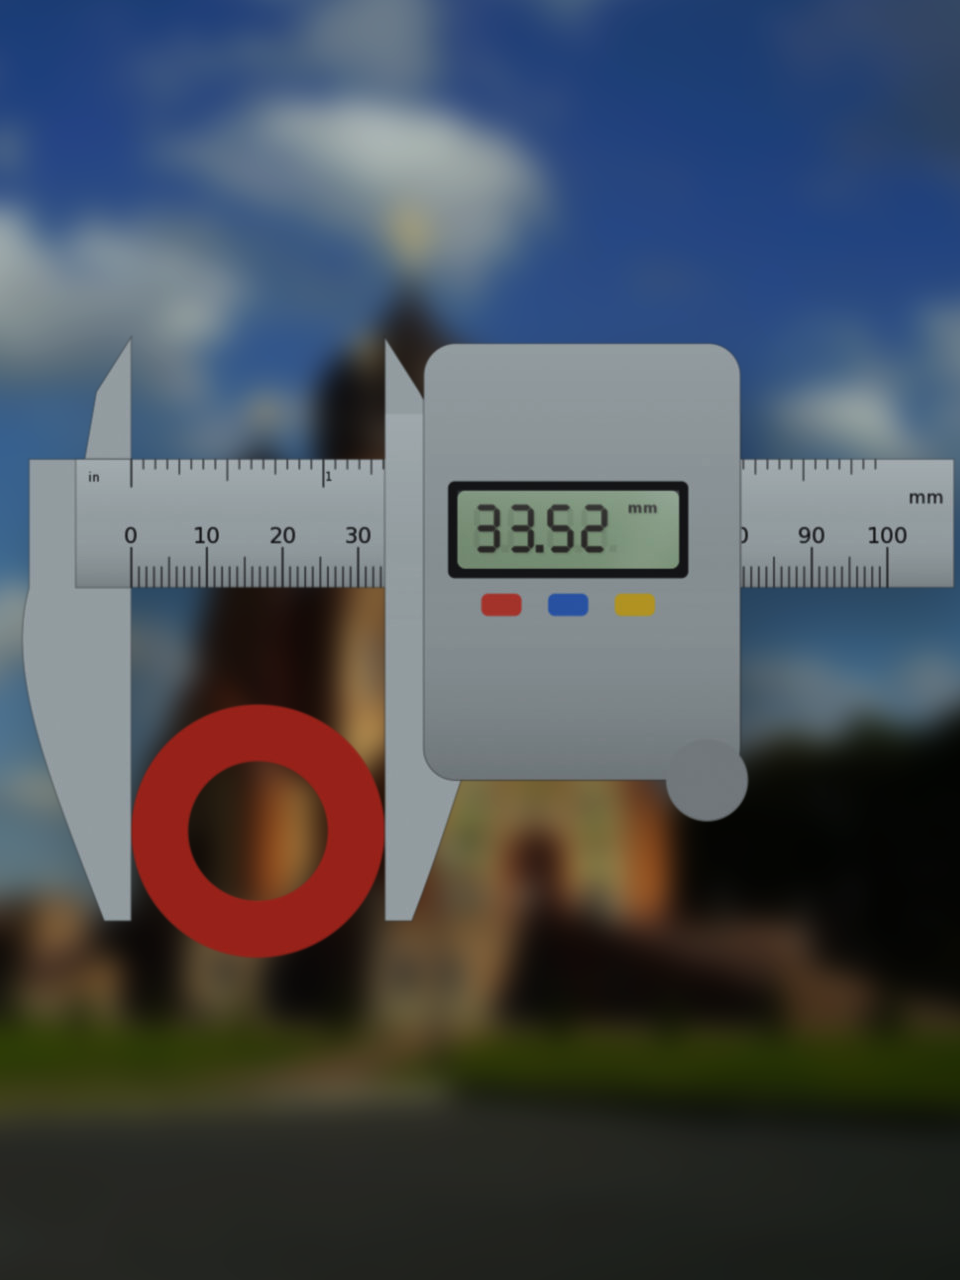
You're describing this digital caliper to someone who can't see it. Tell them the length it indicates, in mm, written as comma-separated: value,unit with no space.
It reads 33.52,mm
